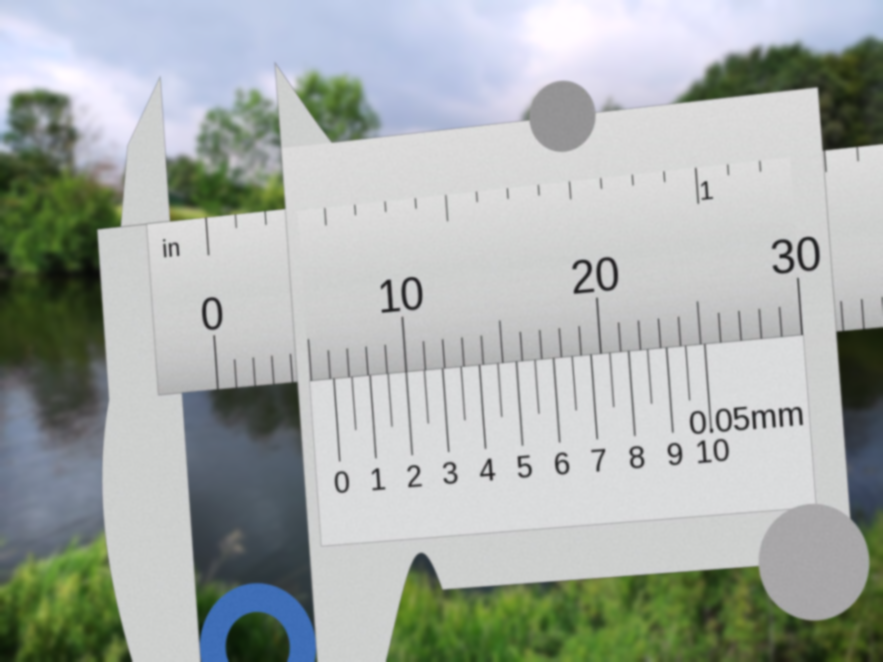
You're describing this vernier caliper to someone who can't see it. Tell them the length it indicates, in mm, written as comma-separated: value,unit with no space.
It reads 6.2,mm
